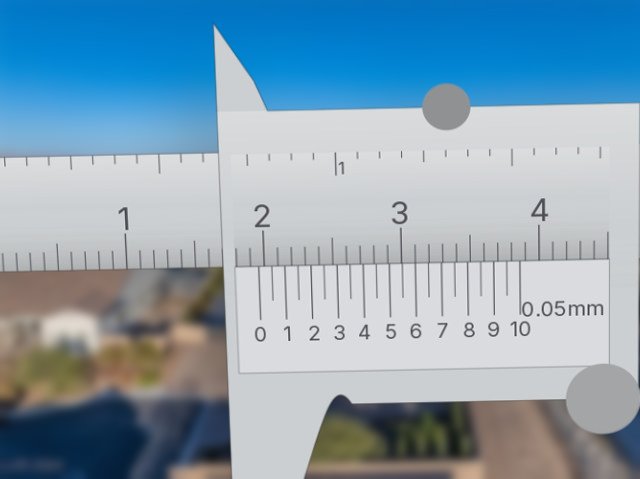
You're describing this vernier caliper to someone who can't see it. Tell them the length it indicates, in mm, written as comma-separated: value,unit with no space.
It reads 19.6,mm
